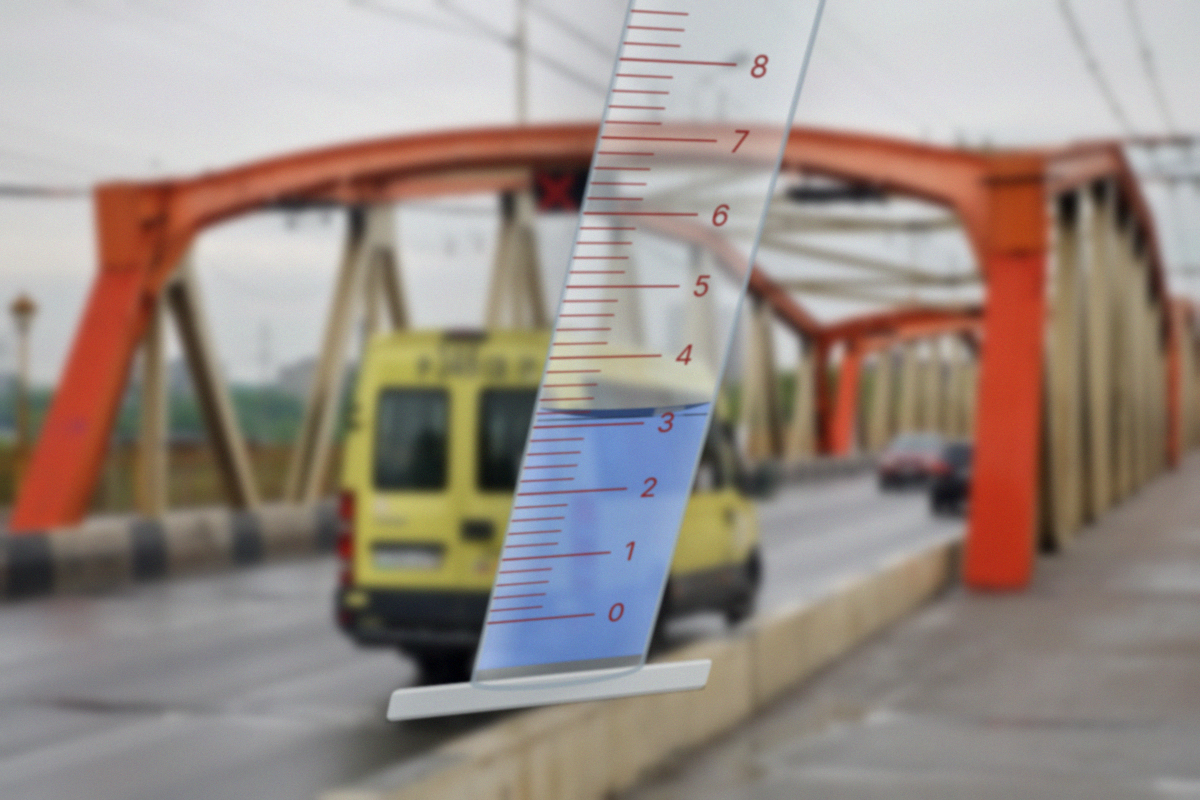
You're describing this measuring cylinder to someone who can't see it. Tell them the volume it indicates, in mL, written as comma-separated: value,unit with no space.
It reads 3.1,mL
